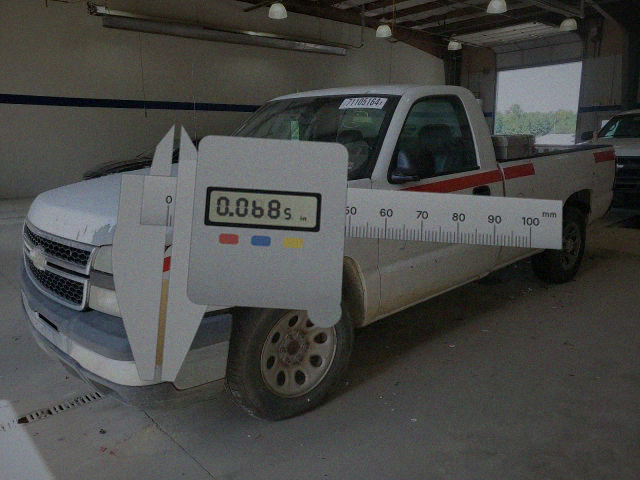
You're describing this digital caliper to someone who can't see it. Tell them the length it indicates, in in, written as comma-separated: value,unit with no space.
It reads 0.0685,in
